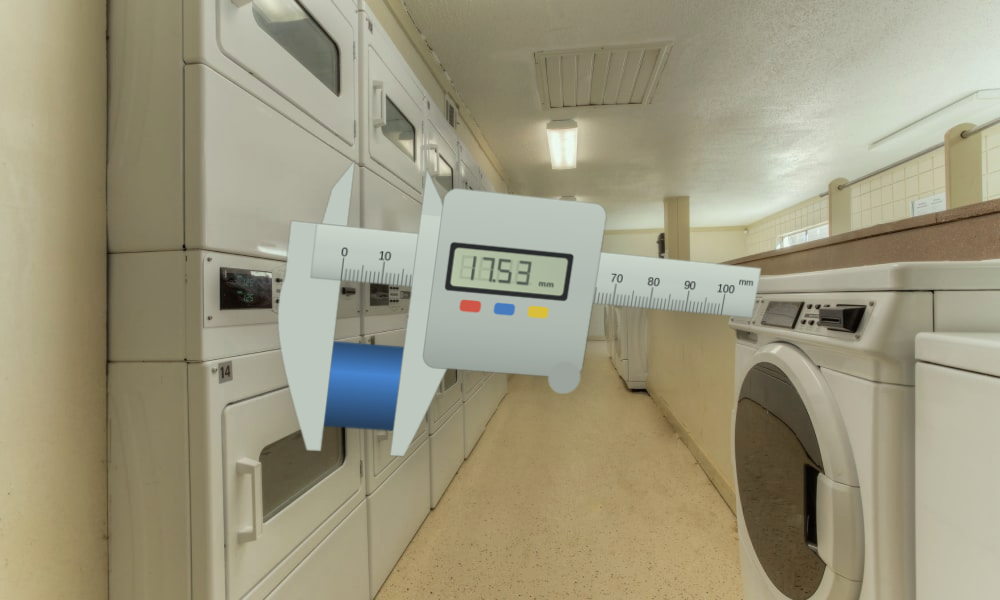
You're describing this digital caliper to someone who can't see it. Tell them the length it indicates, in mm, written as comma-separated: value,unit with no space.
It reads 17.53,mm
